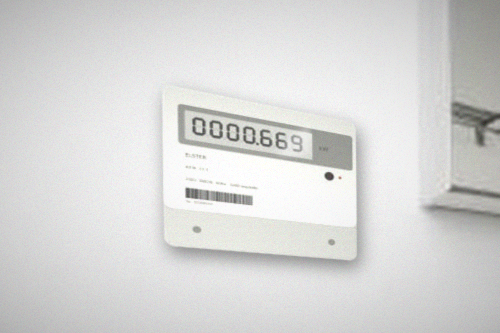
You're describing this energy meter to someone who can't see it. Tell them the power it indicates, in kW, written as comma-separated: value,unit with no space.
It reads 0.669,kW
